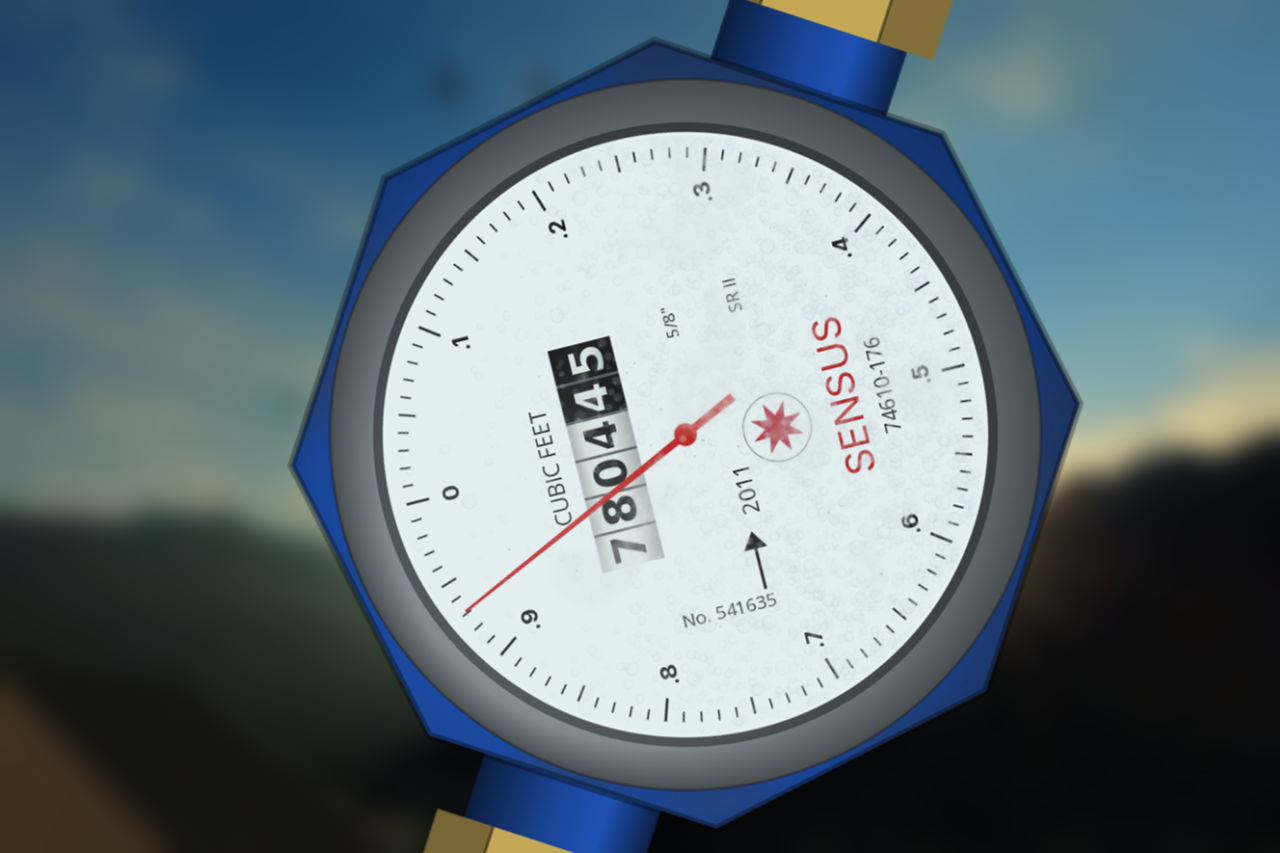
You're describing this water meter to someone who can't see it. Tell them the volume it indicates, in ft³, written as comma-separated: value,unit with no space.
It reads 780444.93,ft³
